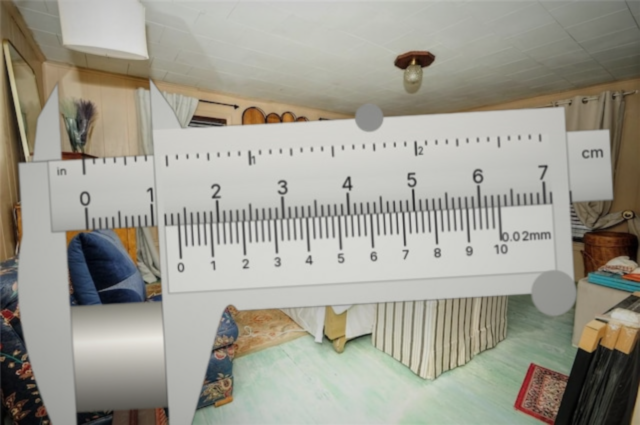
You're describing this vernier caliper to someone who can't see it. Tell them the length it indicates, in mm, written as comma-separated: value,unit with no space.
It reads 14.0,mm
